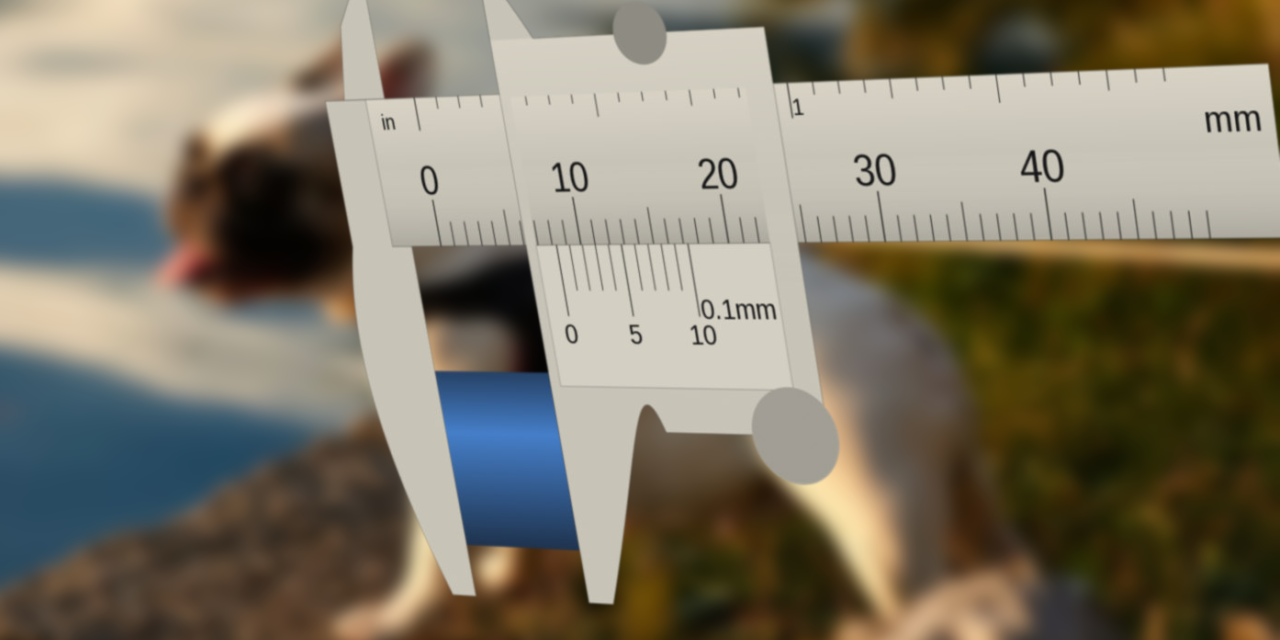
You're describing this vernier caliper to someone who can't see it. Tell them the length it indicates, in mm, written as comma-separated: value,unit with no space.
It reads 8.3,mm
